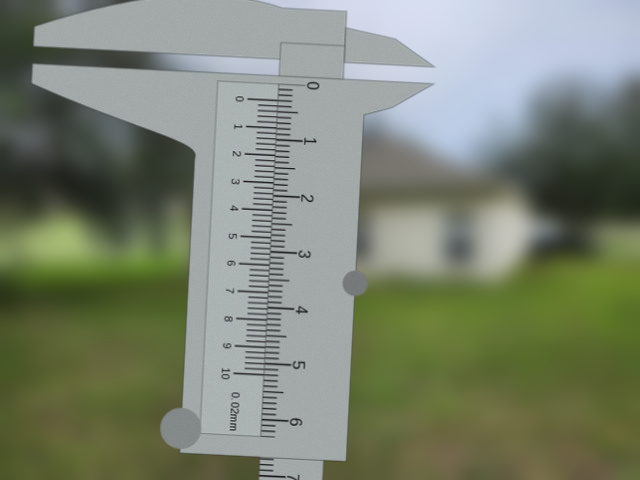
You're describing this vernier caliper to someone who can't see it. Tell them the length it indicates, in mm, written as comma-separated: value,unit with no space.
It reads 3.0,mm
